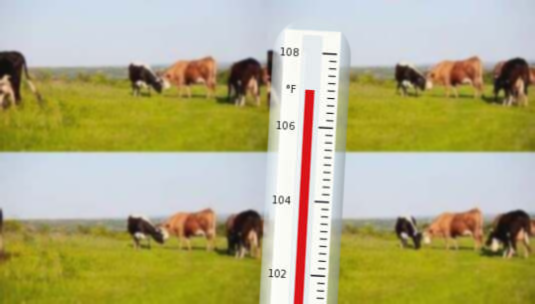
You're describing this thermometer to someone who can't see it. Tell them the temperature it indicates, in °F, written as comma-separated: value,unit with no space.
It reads 107,°F
